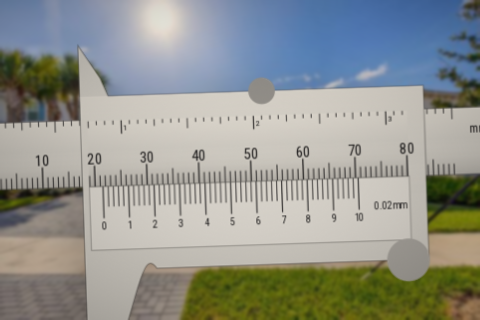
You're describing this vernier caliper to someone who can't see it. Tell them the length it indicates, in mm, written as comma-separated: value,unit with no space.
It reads 21.5,mm
